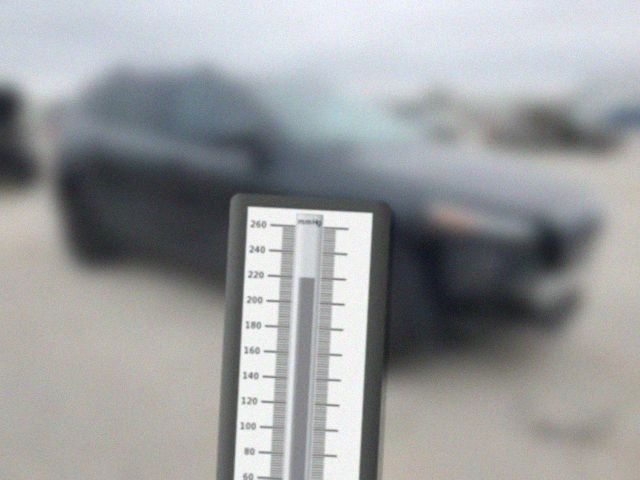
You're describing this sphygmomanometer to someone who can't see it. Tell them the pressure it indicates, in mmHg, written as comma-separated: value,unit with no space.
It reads 220,mmHg
